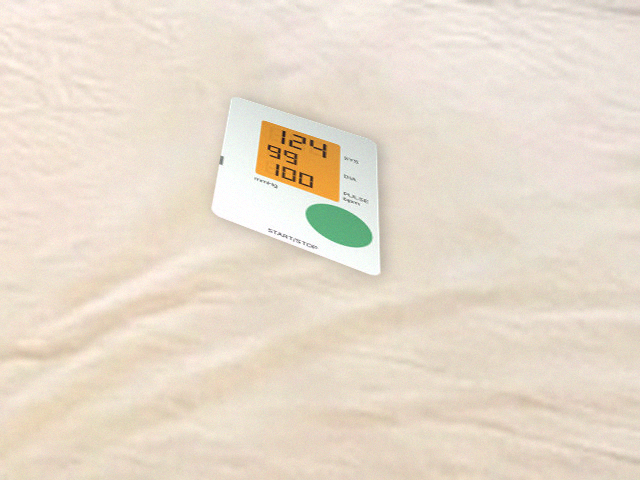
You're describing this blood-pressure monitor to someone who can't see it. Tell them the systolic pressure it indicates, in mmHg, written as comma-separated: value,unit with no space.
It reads 124,mmHg
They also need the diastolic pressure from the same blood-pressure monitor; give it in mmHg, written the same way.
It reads 99,mmHg
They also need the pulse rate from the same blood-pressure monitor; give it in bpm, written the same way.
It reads 100,bpm
